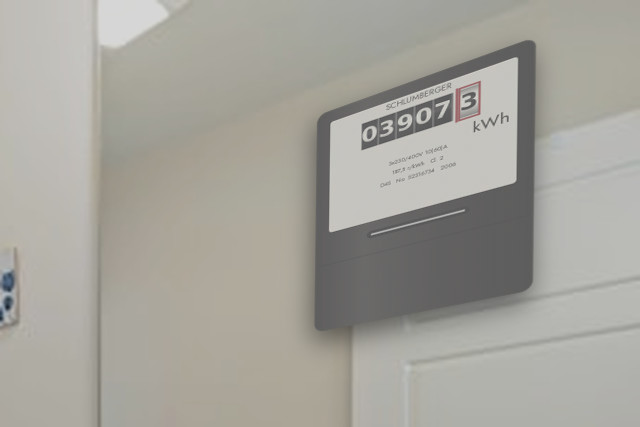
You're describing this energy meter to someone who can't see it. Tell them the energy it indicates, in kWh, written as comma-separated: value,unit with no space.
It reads 3907.3,kWh
